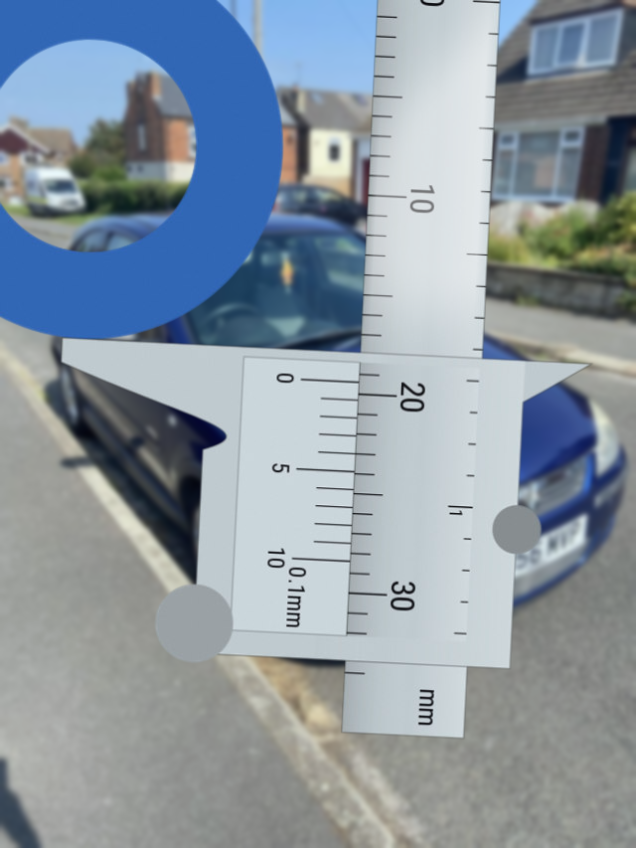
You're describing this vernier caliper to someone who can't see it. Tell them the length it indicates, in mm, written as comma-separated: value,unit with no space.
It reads 19.4,mm
